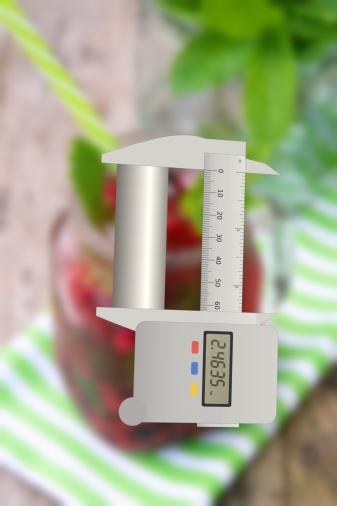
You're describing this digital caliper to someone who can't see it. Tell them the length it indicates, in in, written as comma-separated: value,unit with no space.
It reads 2.4635,in
